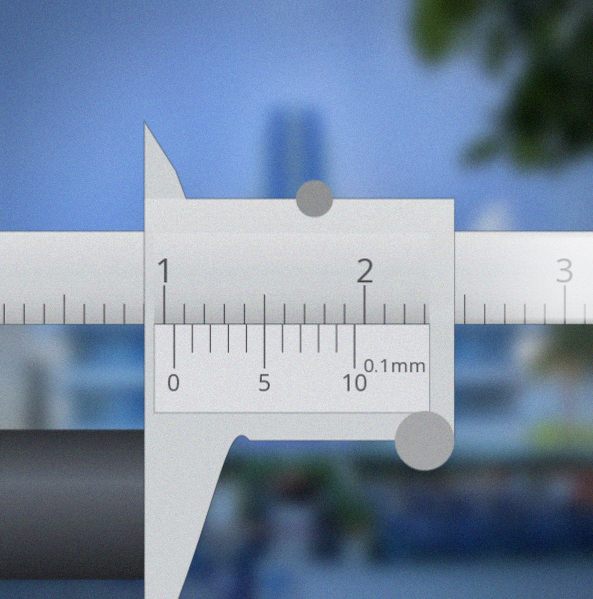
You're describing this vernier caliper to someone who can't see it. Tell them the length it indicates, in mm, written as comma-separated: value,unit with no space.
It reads 10.5,mm
